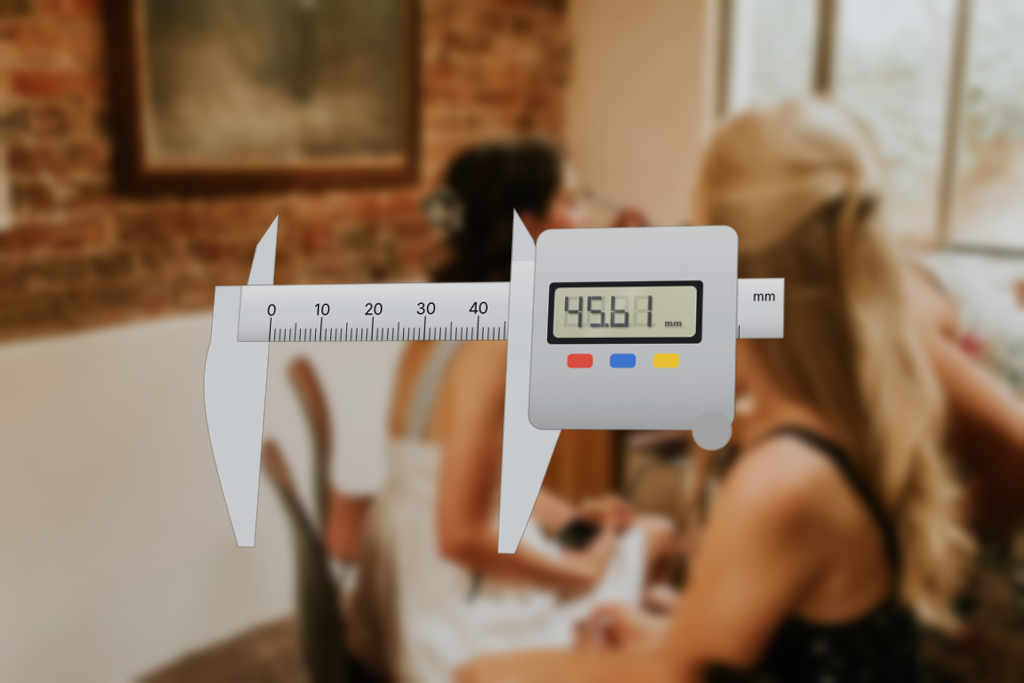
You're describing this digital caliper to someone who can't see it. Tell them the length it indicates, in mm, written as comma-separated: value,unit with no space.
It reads 45.61,mm
